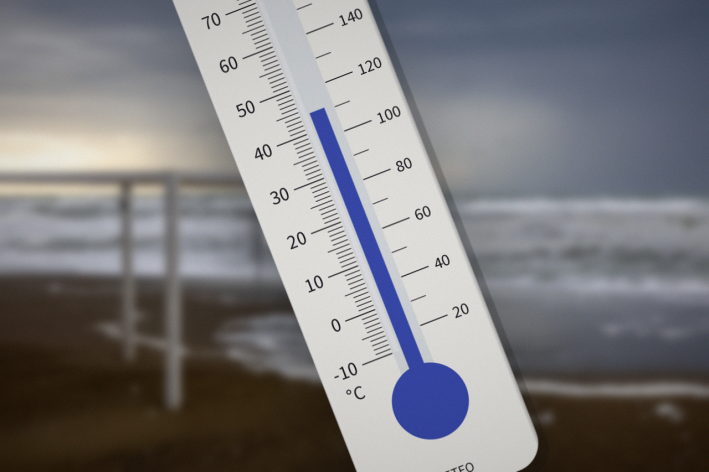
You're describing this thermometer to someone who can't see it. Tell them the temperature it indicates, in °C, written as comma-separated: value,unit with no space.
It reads 44,°C
